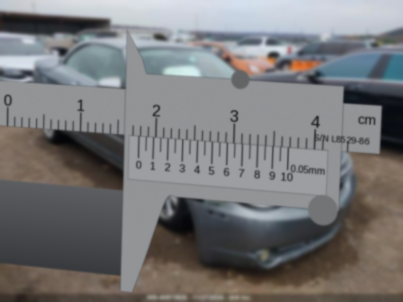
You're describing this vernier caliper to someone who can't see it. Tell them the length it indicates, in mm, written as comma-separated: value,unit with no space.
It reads 17.8,mm
